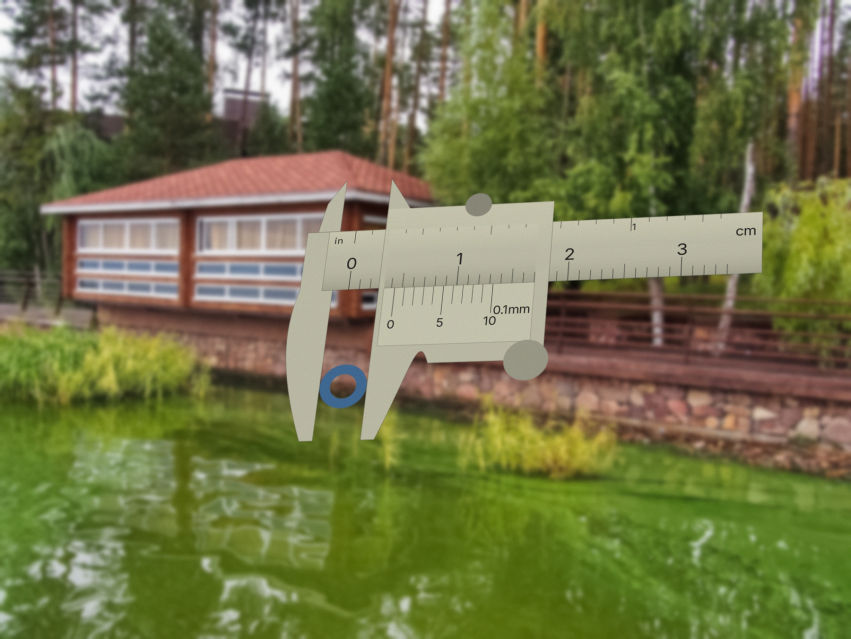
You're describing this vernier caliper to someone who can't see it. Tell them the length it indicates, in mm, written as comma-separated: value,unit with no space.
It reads 4.3,mm
